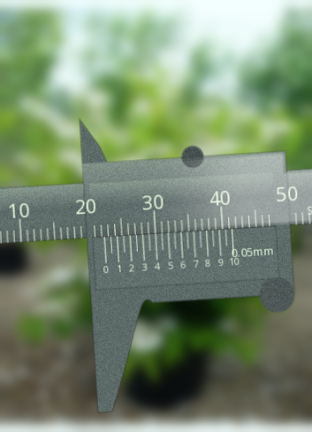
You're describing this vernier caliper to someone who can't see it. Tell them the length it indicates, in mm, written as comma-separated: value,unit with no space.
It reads 22.4,mm
